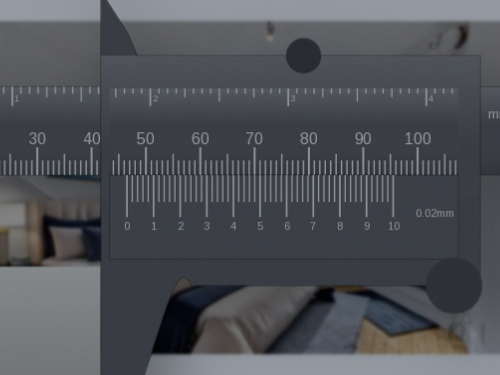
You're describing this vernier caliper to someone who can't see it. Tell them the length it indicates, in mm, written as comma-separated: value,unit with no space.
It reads 46.5,mm
